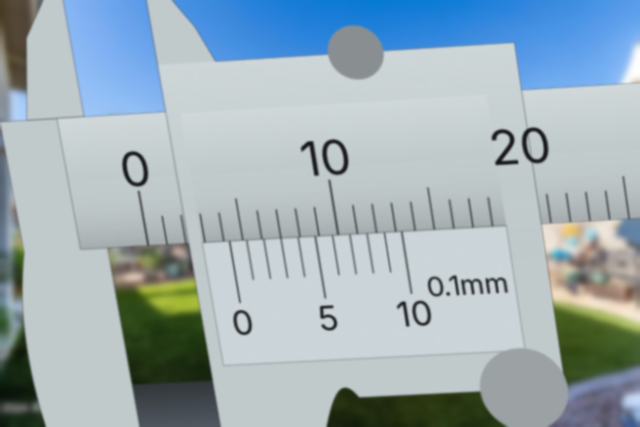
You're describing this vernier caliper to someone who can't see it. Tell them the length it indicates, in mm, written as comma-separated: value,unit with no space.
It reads 4.3,mm
